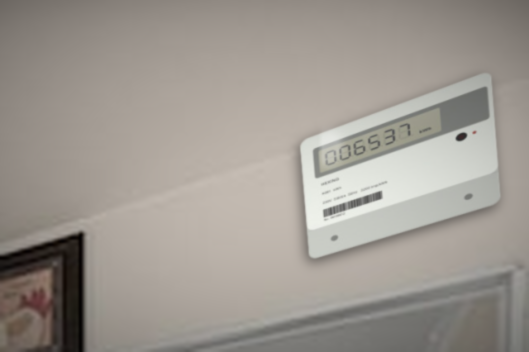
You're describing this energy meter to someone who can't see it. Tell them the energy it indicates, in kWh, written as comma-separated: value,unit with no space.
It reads 6537,kWh
